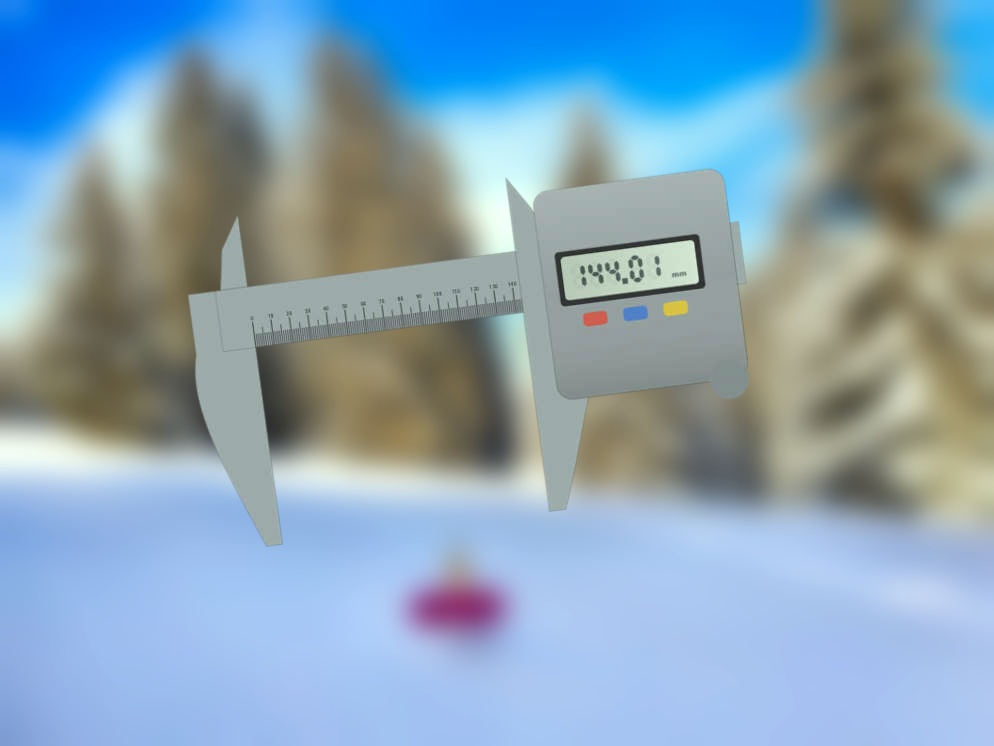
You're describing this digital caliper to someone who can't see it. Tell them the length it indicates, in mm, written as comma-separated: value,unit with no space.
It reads 144.01,mm
